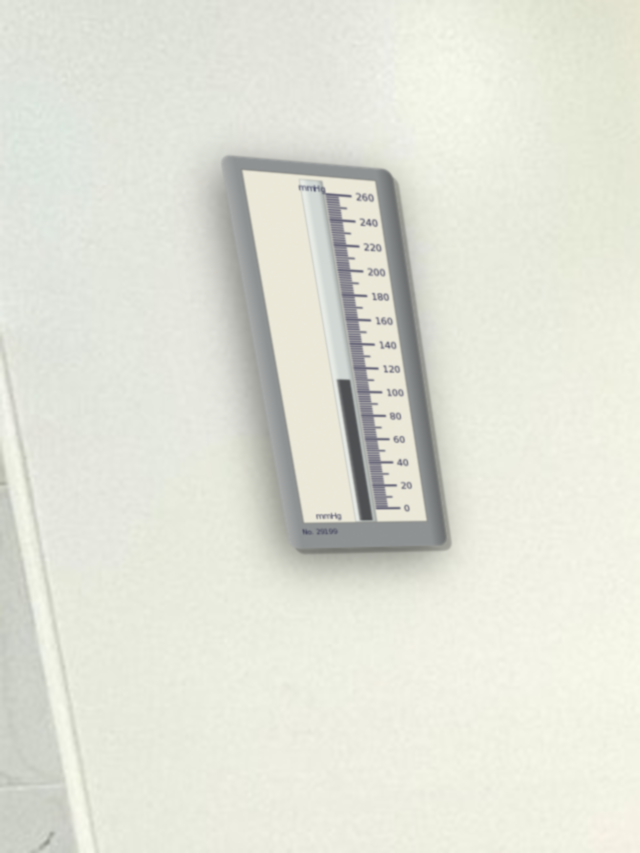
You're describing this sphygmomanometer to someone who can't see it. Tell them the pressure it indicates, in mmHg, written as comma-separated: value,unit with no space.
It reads 110,mmHg
